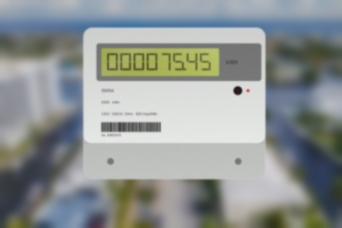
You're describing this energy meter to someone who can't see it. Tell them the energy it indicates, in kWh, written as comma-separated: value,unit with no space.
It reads 75.45,kWh
